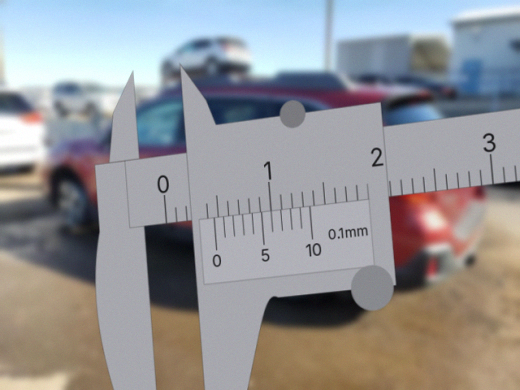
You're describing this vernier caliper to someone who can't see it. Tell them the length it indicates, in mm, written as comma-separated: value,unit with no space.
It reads 4.6,mm
